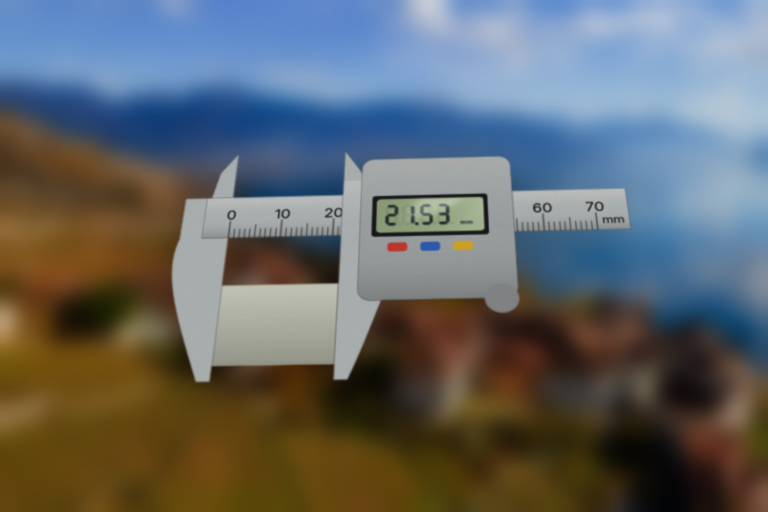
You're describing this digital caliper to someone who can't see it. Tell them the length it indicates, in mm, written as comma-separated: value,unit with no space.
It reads 21.53,mm
